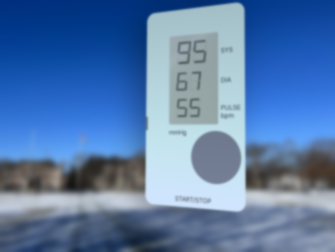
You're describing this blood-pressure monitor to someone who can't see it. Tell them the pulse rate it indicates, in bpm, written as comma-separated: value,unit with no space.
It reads 55,bpm
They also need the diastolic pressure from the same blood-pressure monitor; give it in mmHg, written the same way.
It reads 67,mmHg
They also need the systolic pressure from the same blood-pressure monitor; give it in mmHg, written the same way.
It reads 95,mmHg
